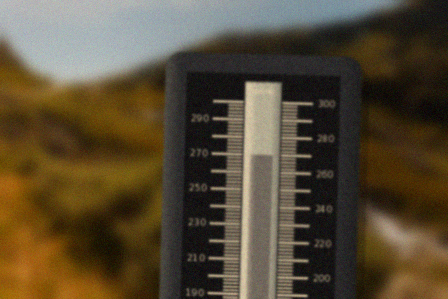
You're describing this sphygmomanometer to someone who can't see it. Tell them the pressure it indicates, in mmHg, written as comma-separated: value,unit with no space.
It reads 270,mmHg
